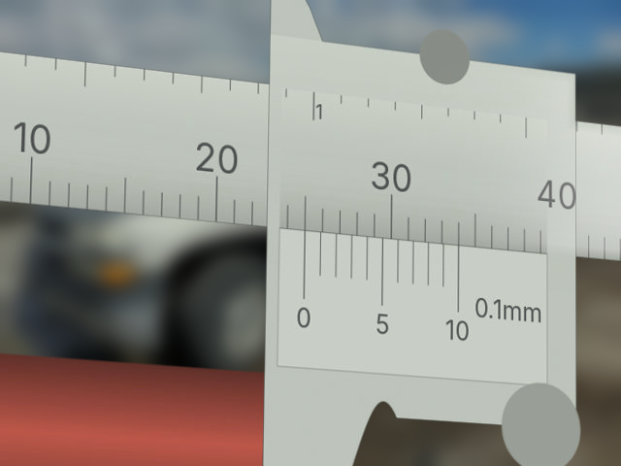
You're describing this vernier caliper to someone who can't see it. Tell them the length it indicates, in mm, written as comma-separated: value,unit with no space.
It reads 25.0,mm
